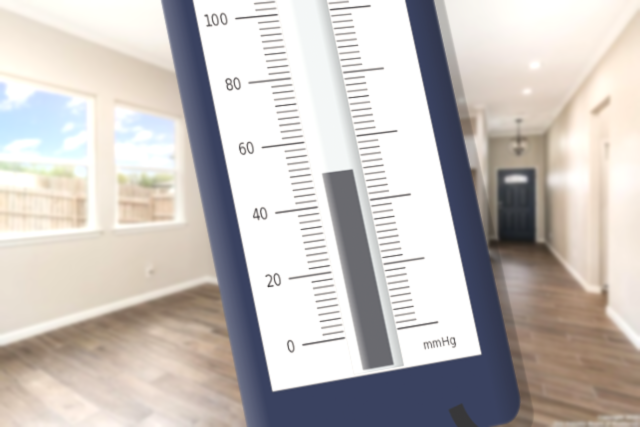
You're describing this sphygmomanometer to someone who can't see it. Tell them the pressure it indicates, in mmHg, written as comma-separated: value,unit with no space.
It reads 50,mmHg
